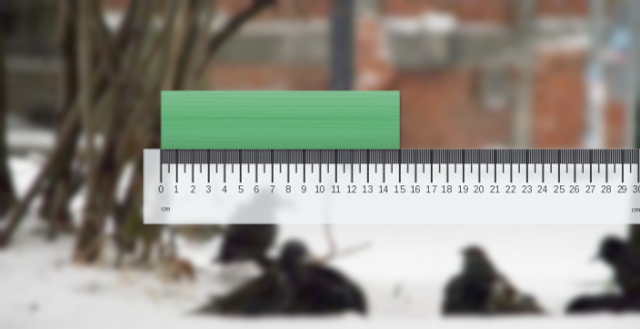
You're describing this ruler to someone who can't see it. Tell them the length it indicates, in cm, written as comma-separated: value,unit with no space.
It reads 15,cm
